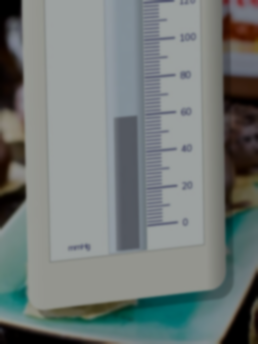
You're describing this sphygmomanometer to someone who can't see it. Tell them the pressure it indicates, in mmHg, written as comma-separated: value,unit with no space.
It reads 60,mmHg
